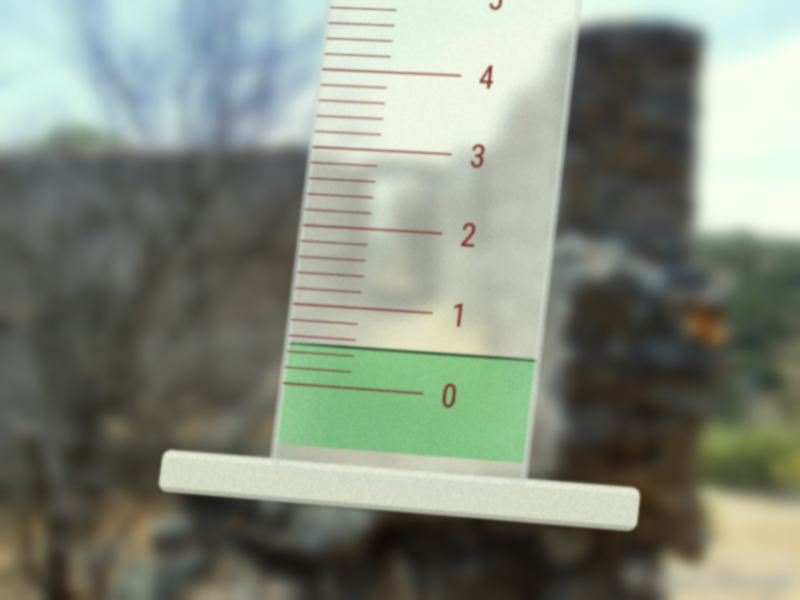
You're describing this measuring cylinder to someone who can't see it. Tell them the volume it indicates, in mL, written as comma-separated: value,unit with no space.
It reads 0.5,mL
